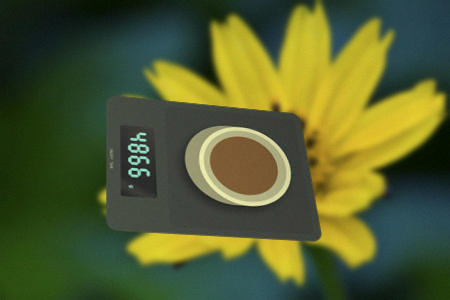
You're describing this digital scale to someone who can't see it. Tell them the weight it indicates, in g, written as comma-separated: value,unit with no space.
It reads 4866,g
